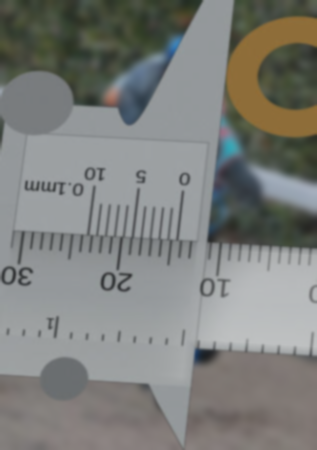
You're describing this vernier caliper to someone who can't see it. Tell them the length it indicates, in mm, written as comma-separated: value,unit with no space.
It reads 14.4,mm
